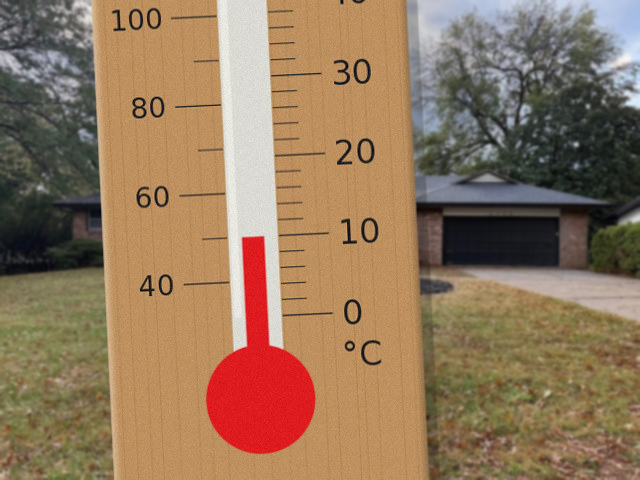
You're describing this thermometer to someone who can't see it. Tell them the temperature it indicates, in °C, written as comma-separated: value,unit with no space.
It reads 10,°C
